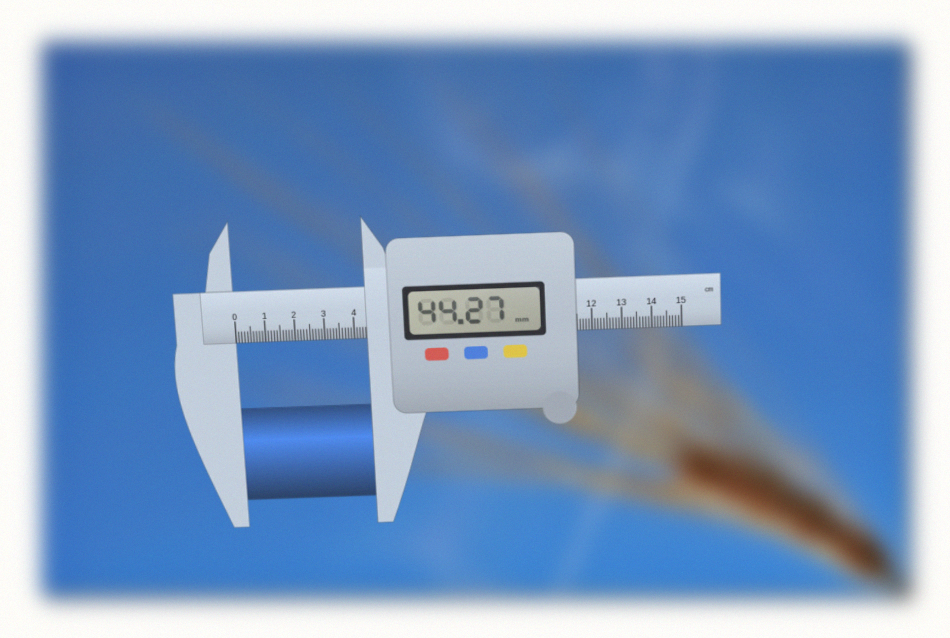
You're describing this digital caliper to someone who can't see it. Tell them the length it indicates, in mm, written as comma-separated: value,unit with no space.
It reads 44.27,mm
